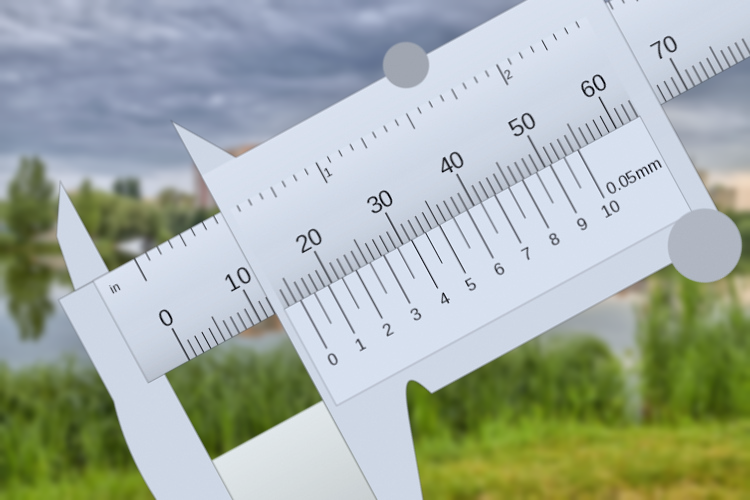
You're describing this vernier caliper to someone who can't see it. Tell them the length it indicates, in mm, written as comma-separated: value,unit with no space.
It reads 15.6,mm
